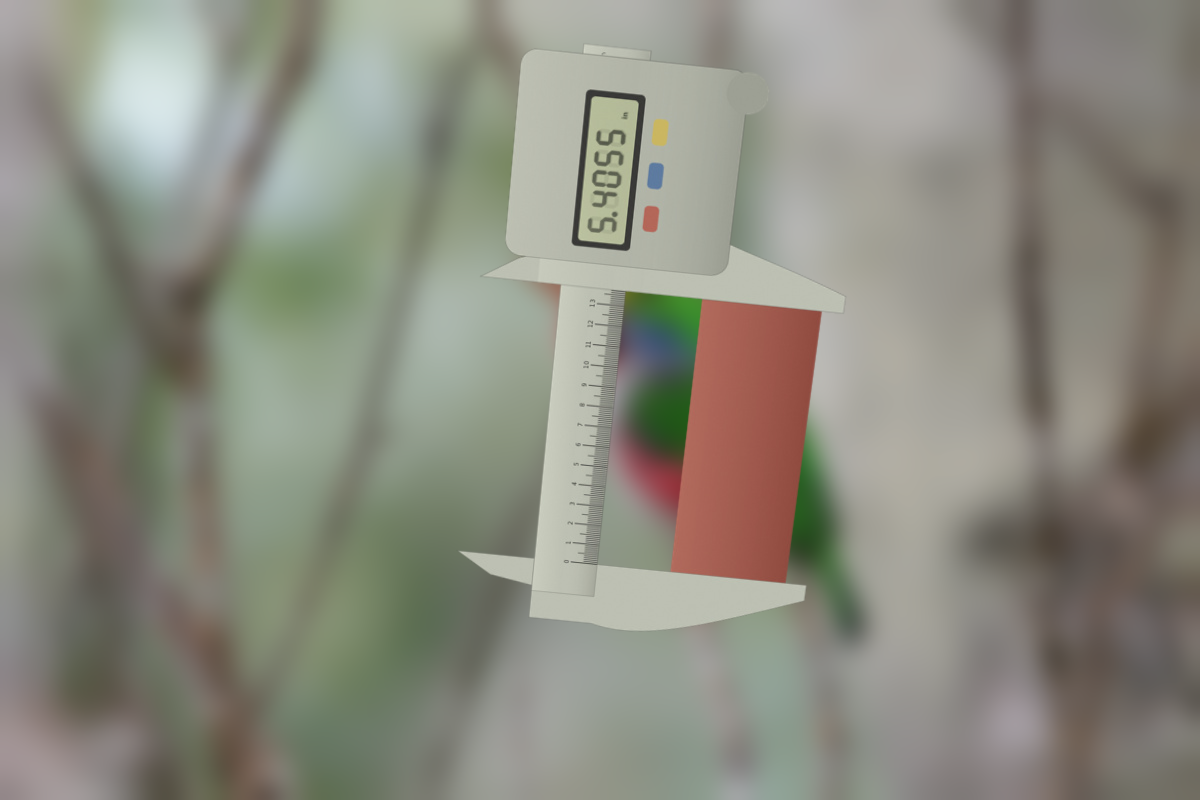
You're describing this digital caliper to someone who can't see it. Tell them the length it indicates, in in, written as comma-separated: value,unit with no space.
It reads 5.4055,in
